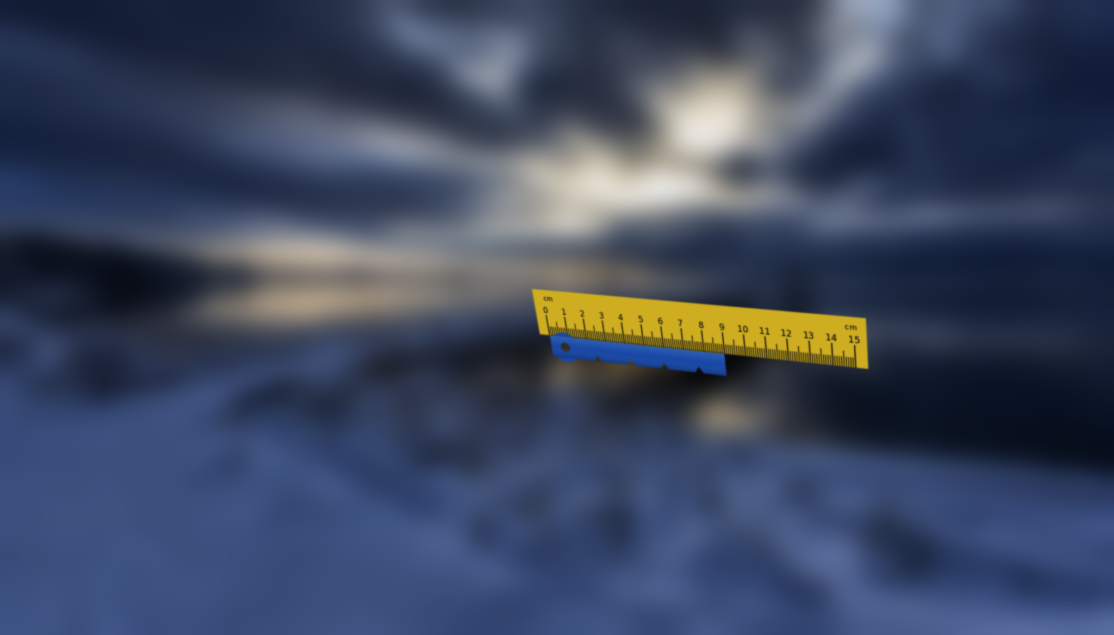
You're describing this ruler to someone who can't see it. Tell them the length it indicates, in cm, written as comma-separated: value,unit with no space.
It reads 9,cm
